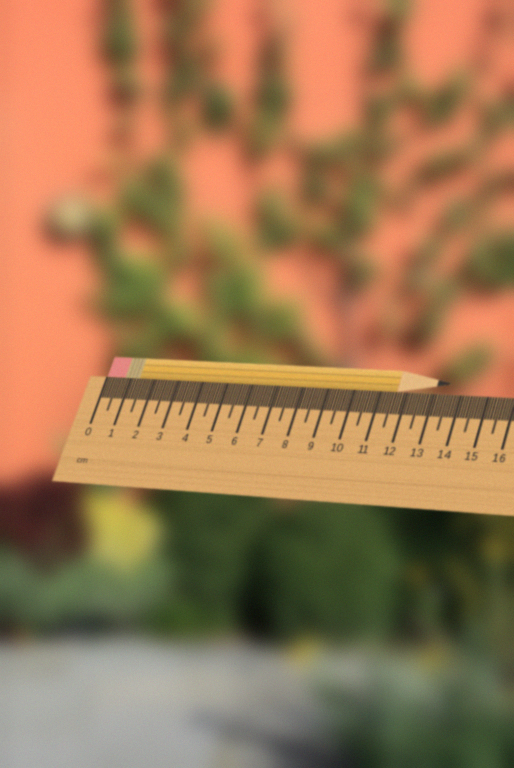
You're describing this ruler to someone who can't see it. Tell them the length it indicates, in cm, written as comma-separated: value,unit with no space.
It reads 13.5,cm
